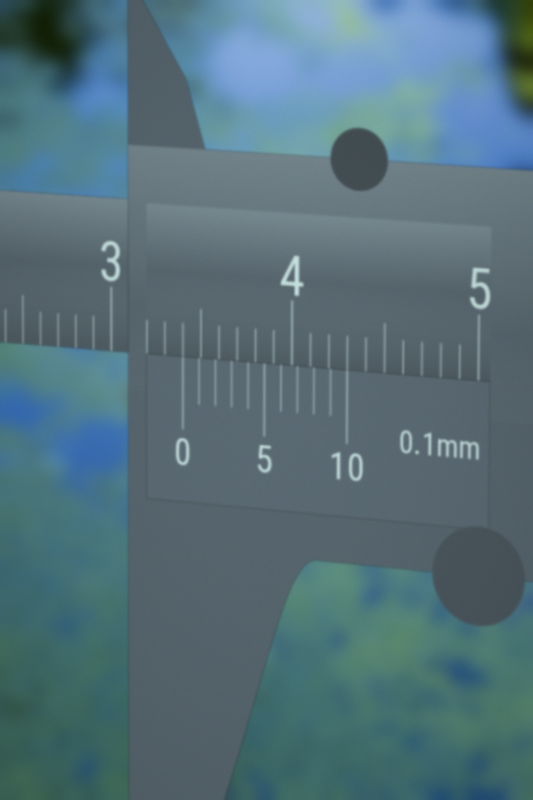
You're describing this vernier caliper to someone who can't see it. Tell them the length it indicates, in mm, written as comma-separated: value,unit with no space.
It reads 34.0,mm
